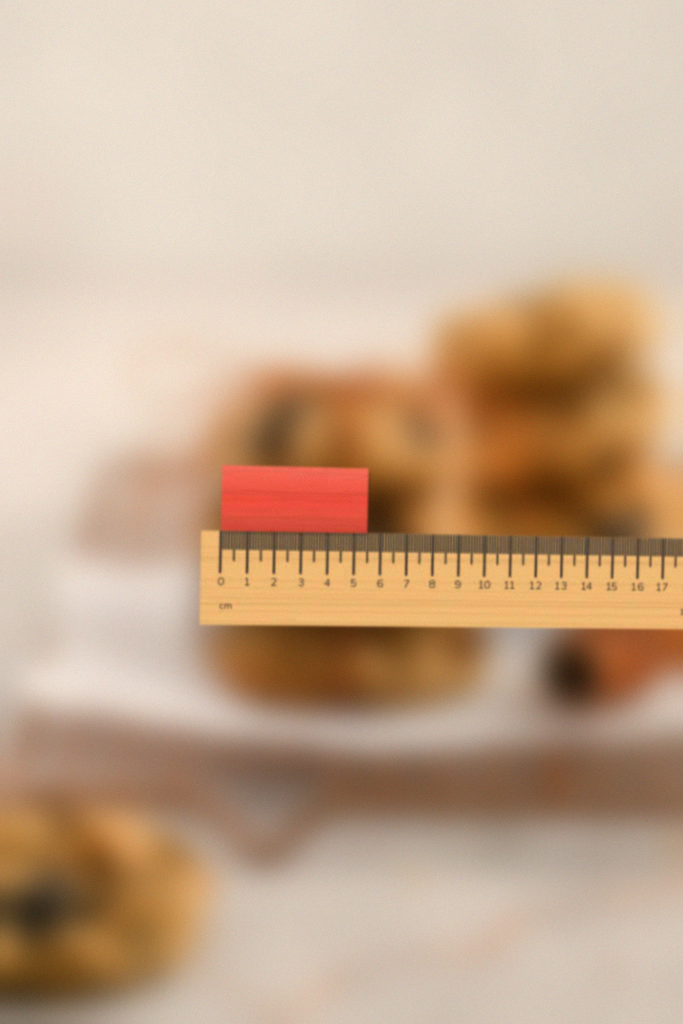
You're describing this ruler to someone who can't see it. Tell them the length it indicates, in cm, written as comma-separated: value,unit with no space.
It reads 5.5,cm
